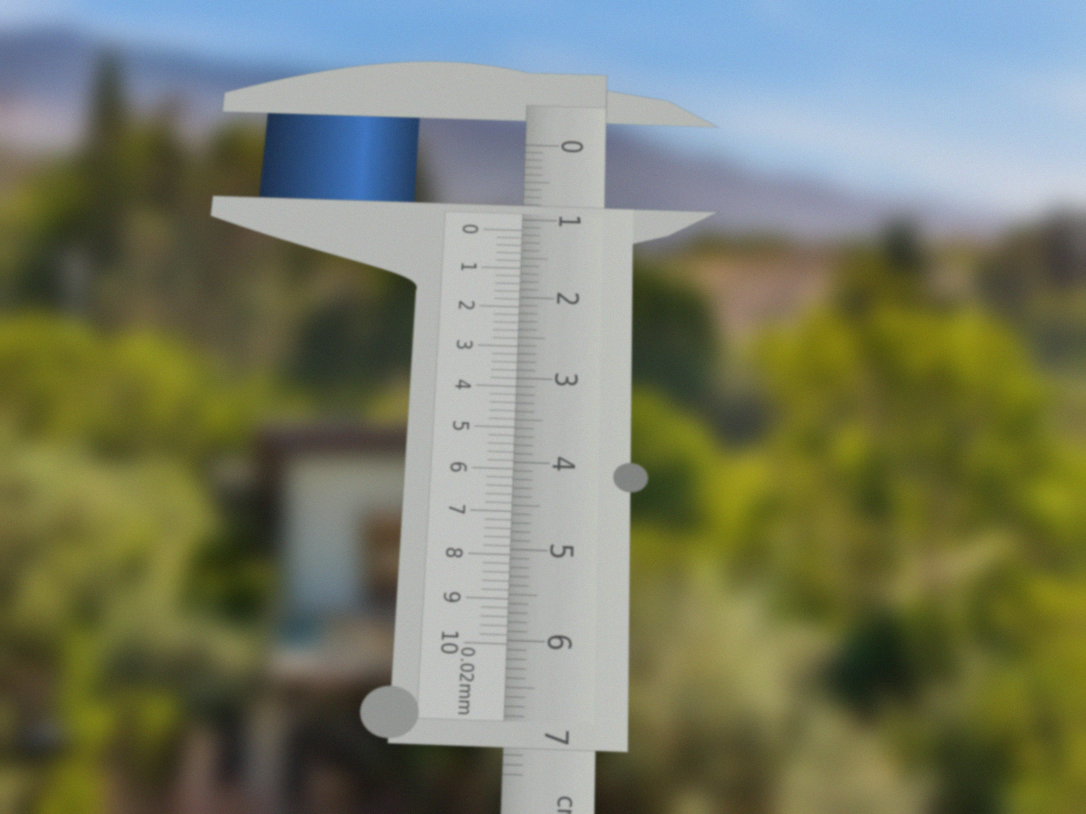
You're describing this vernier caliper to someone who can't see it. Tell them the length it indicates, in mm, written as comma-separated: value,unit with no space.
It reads 11.4,mm
